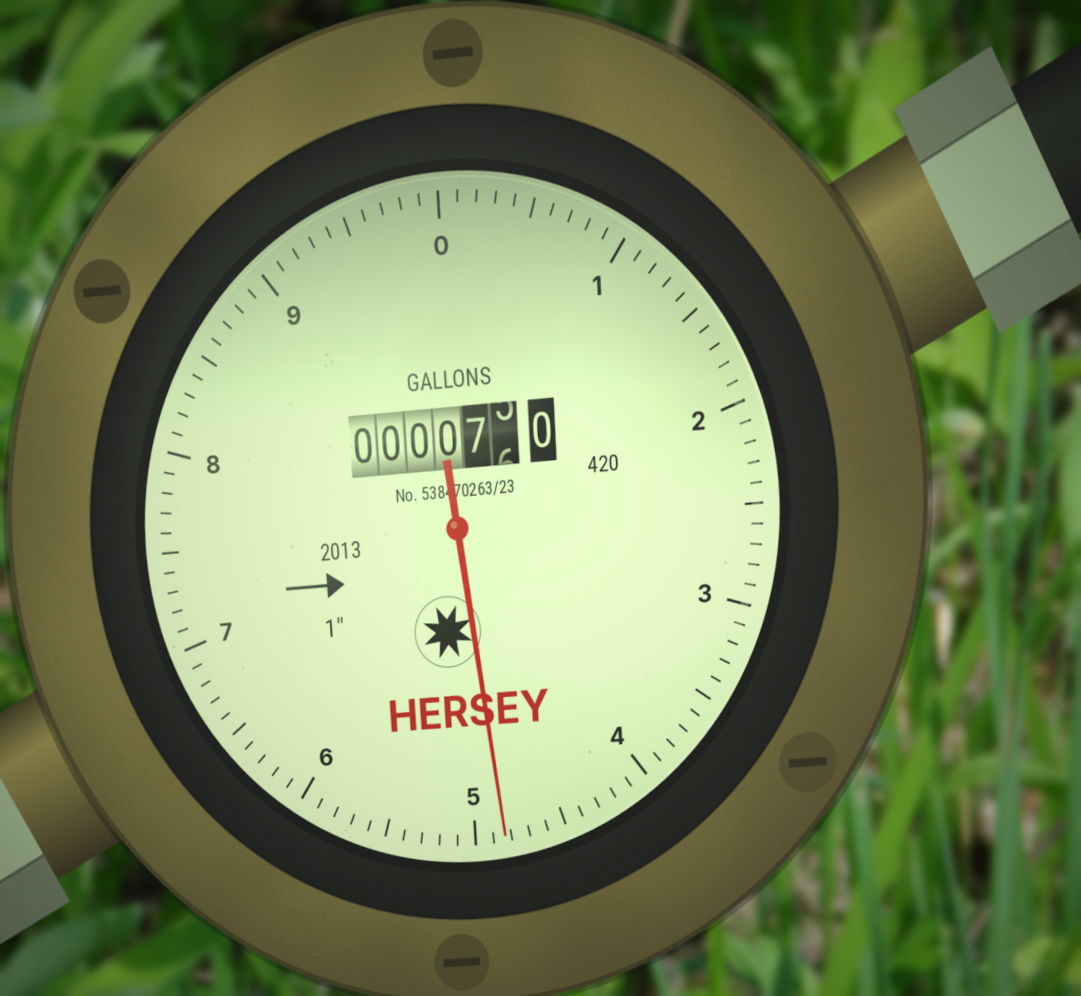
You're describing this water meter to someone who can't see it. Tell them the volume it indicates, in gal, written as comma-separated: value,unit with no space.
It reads 754.8,gal
